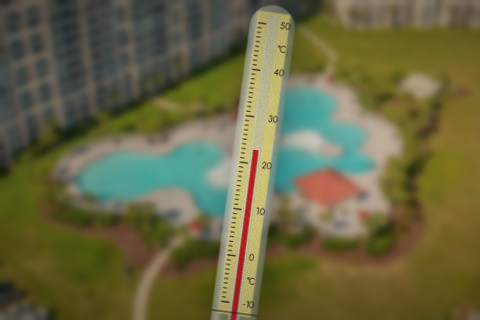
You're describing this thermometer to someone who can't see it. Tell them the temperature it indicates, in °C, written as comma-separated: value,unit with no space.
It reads 23,°C
